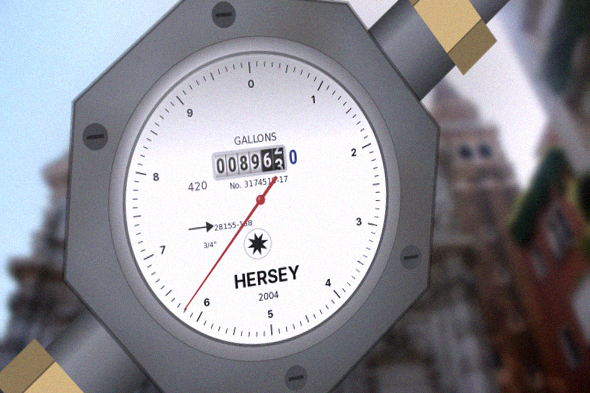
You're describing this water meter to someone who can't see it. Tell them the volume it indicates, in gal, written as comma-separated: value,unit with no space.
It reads 89626.2,gal
